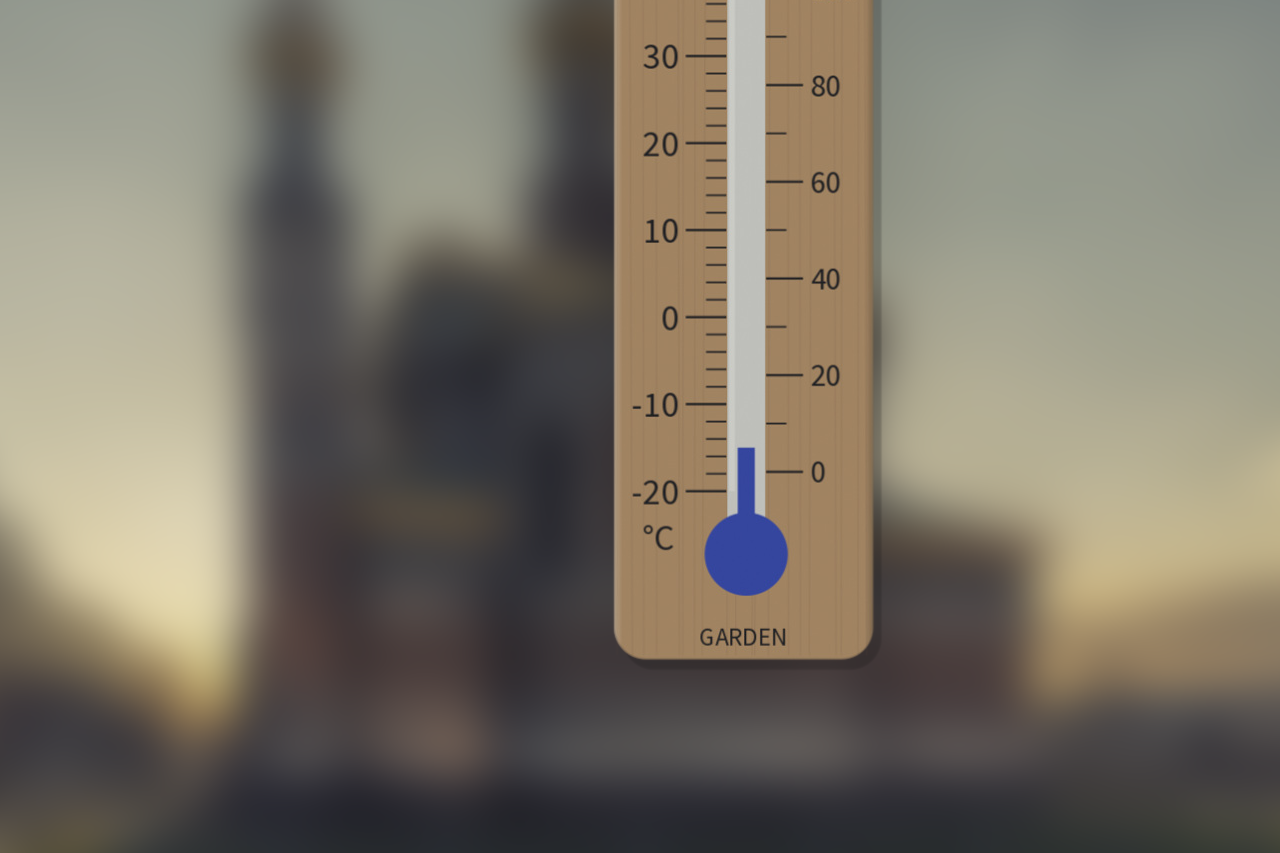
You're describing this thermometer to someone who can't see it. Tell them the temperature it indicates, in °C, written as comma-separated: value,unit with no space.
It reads -15,°C
